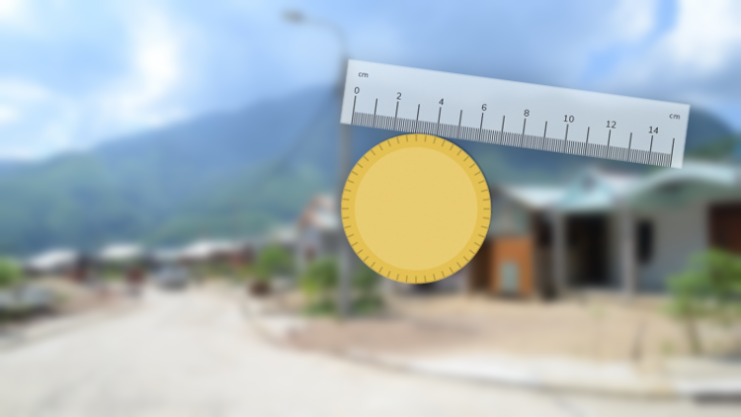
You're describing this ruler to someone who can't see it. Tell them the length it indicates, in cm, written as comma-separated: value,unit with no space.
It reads 7,cm
